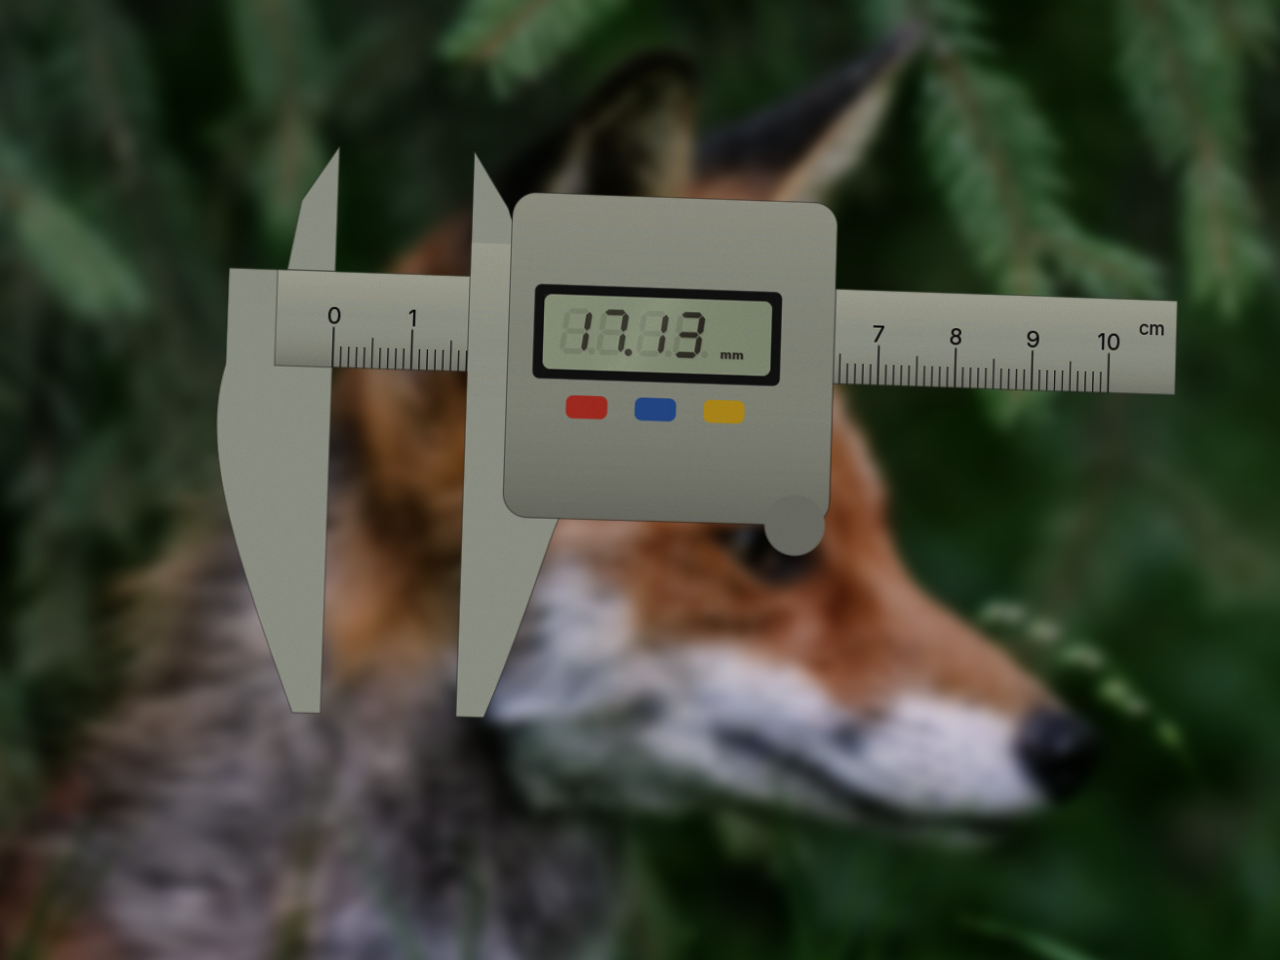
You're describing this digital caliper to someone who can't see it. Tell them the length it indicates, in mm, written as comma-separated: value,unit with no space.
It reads 17.13,mm
